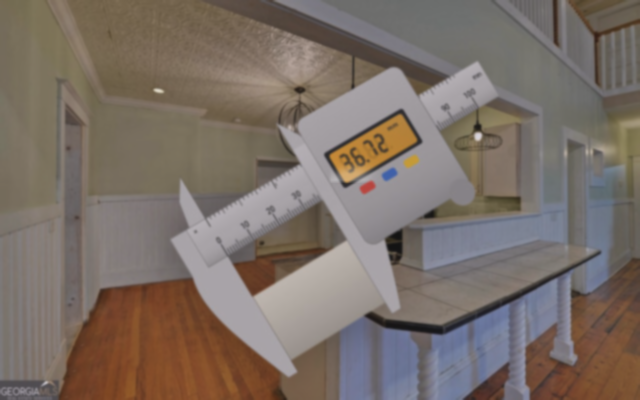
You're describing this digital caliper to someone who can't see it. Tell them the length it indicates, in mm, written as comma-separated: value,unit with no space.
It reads 36.72,mm
